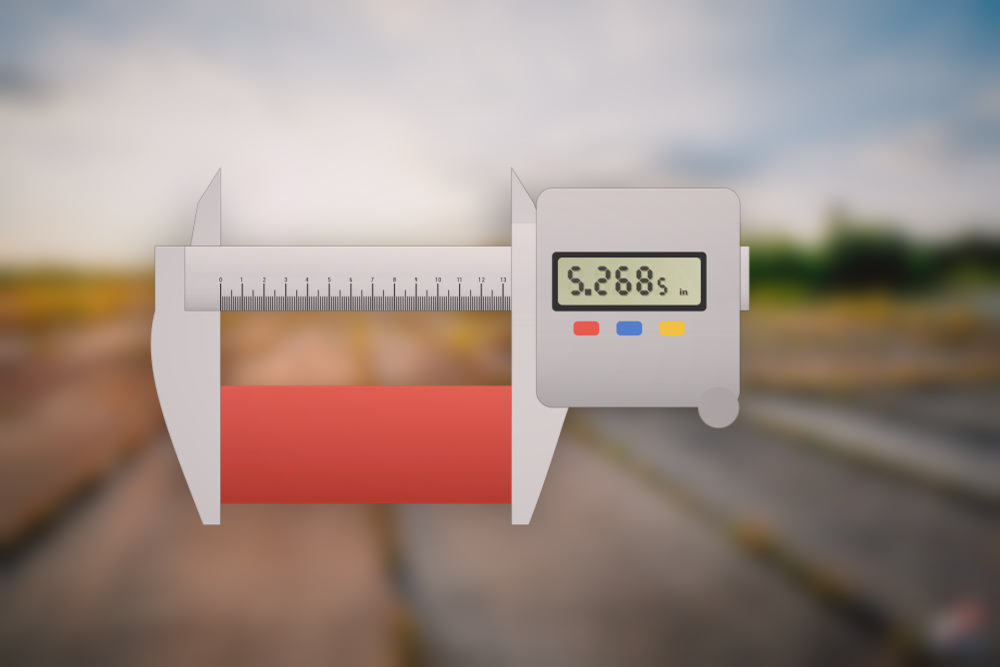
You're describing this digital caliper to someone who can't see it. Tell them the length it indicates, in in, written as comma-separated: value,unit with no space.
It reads 5.2685,in
